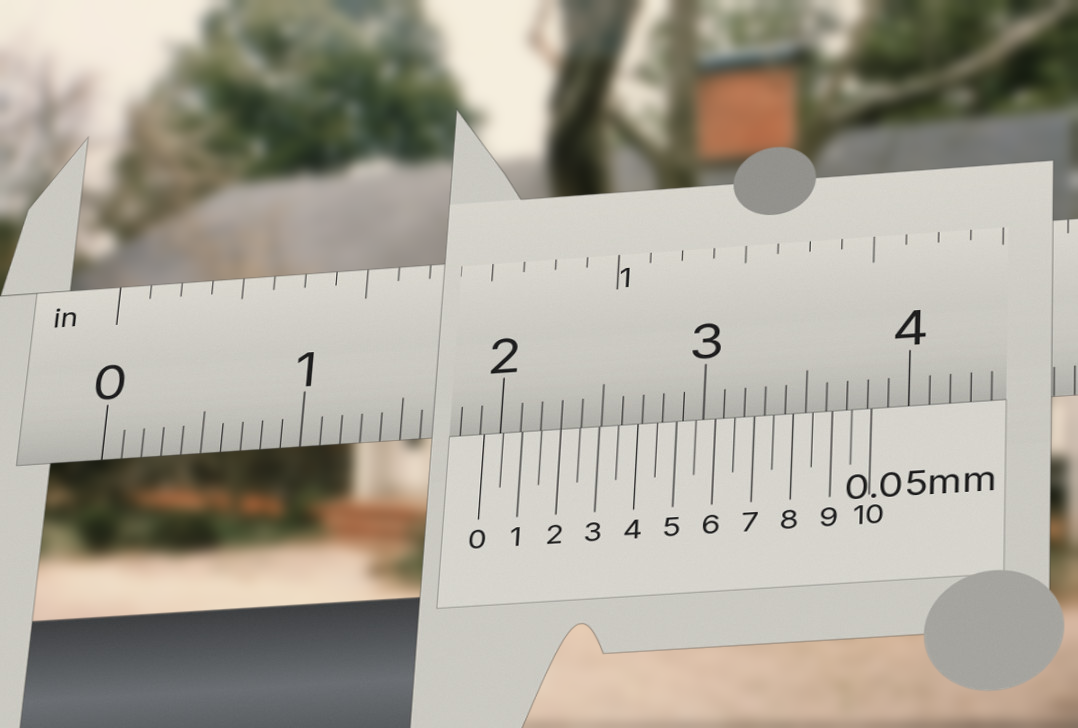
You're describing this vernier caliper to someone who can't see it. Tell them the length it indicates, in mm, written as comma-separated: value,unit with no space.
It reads 19.2,mm
